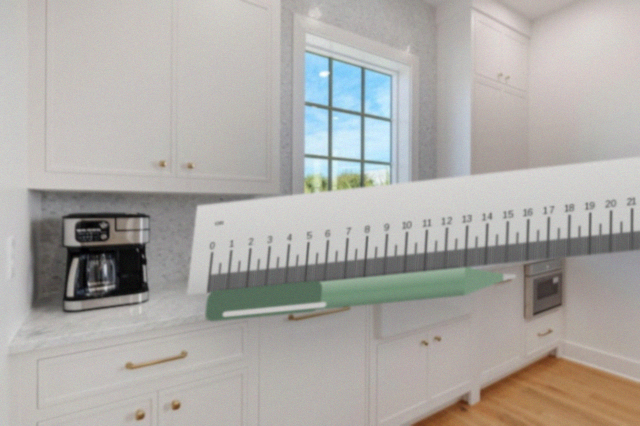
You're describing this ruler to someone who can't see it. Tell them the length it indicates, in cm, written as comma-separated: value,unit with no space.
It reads 15.5,cm
